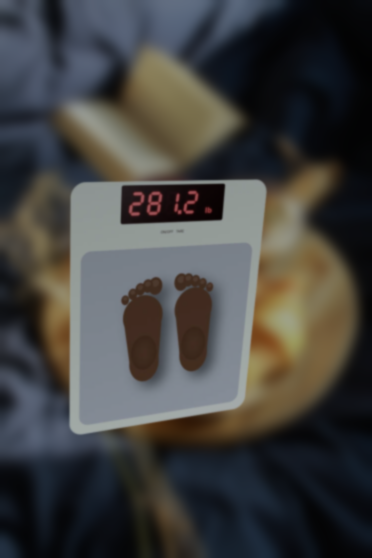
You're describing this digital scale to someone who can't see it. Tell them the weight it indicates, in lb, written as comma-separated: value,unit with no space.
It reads 281.2,lb
